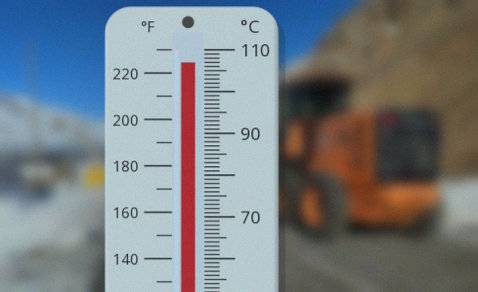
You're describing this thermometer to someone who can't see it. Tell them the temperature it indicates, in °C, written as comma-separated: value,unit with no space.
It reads 107,°C
